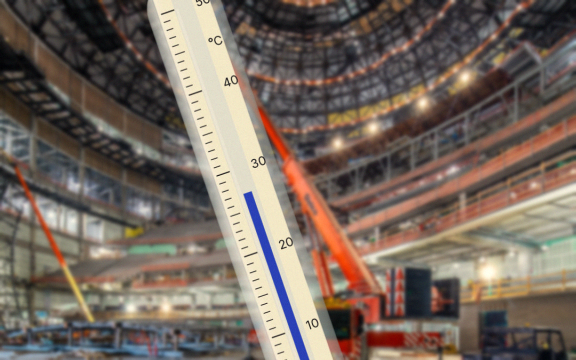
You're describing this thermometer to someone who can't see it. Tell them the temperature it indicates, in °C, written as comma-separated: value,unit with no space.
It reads 27,°C
